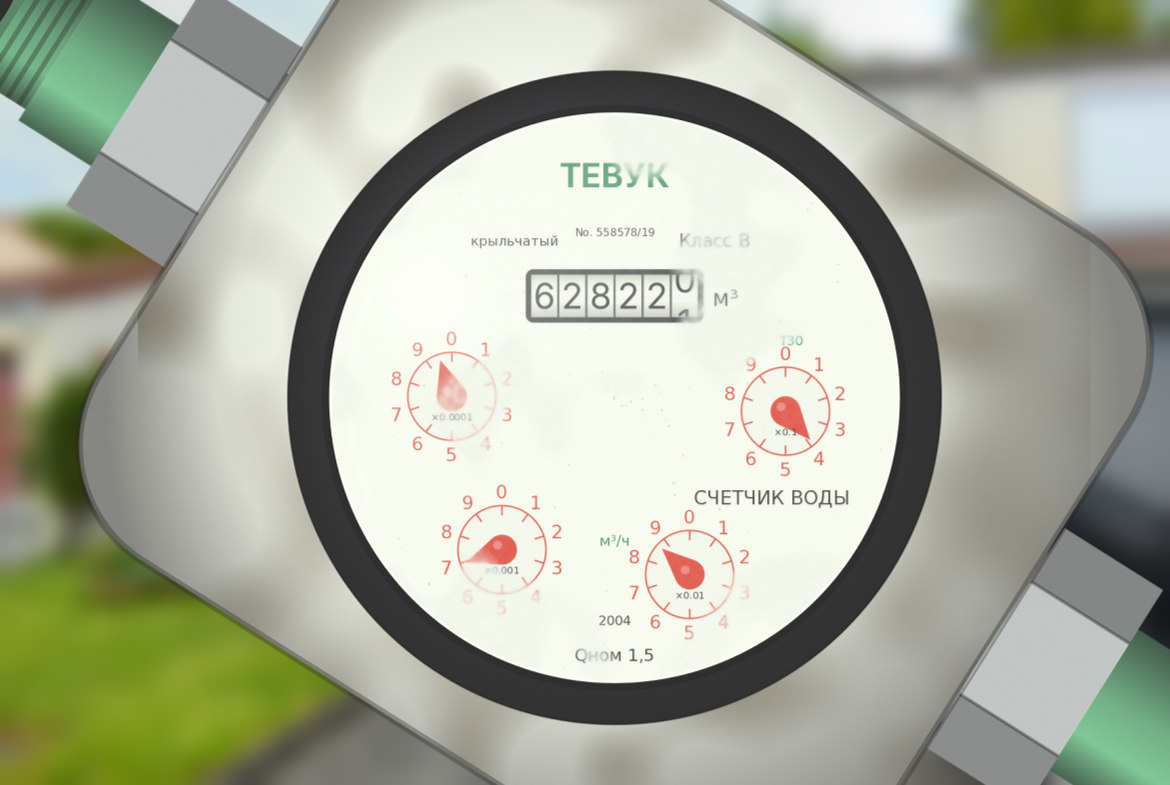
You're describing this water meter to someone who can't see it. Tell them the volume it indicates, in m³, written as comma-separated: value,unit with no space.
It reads 628220.3869,m³
